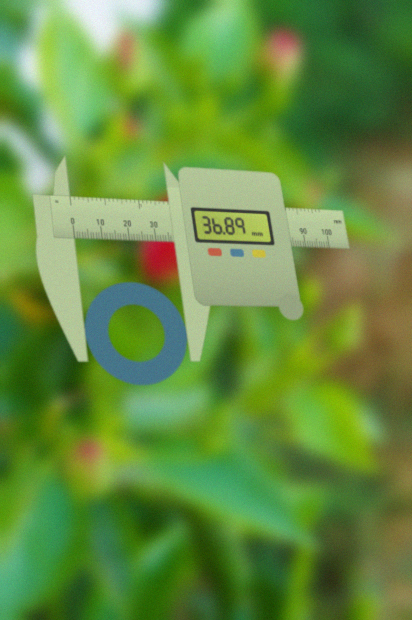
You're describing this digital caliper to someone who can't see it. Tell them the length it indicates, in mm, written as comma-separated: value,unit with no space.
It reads 36.89,mm
